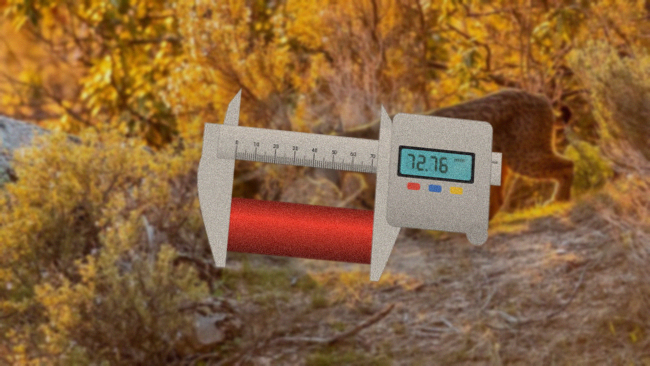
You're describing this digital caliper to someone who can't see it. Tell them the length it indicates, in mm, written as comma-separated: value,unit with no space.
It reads 72.76,mm
